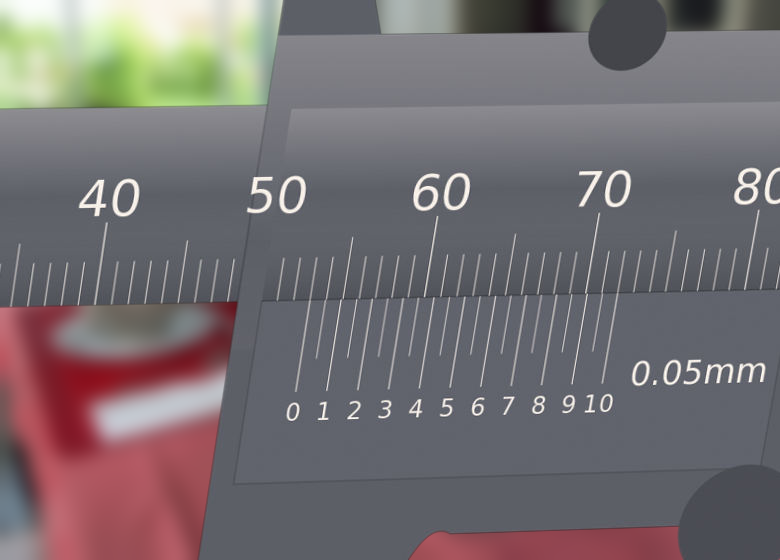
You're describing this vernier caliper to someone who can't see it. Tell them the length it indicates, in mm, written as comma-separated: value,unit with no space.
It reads 53.0,mm
